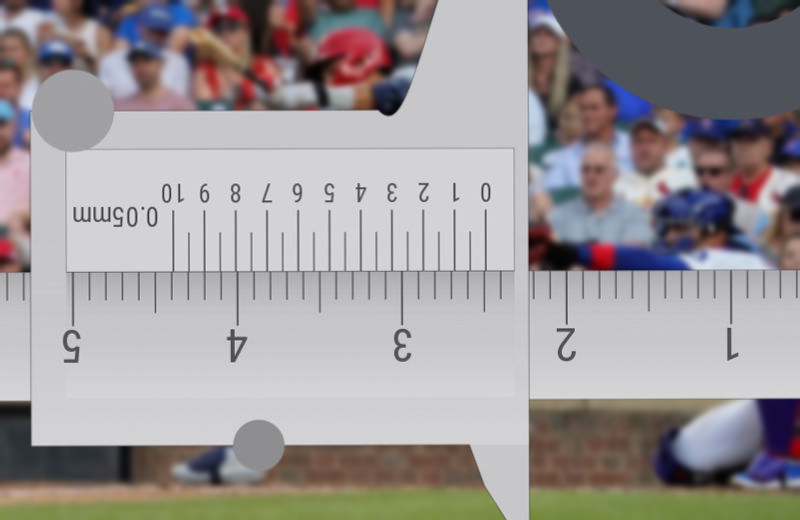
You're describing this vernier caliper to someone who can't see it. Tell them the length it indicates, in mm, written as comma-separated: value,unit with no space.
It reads 24.9,mm
